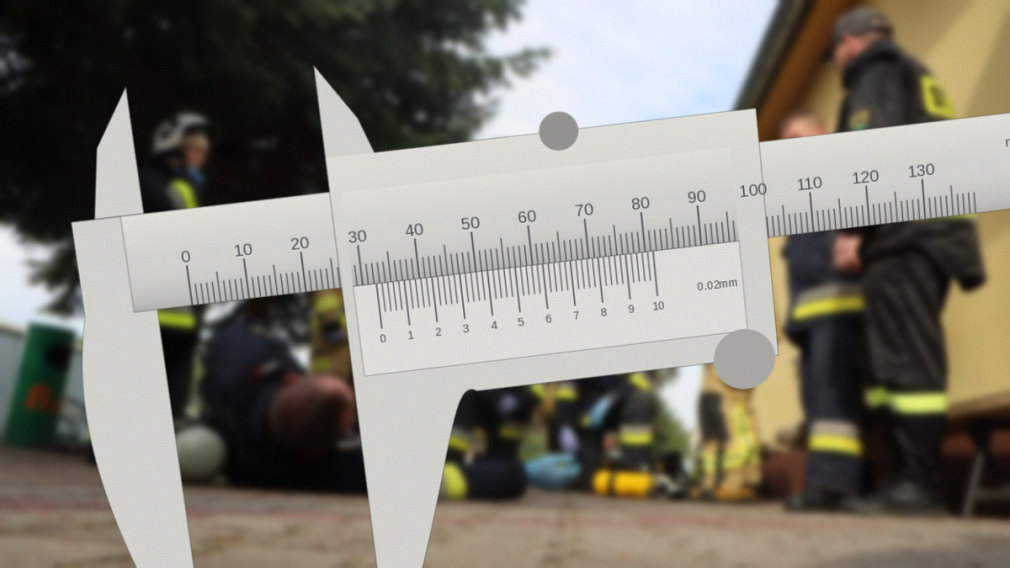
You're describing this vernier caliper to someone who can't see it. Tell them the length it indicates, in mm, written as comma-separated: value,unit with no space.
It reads 32.4,mm
